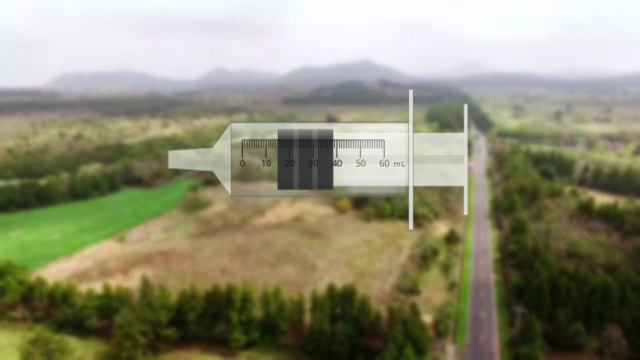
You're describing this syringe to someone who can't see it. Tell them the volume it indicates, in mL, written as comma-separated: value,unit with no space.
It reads 15,mL
